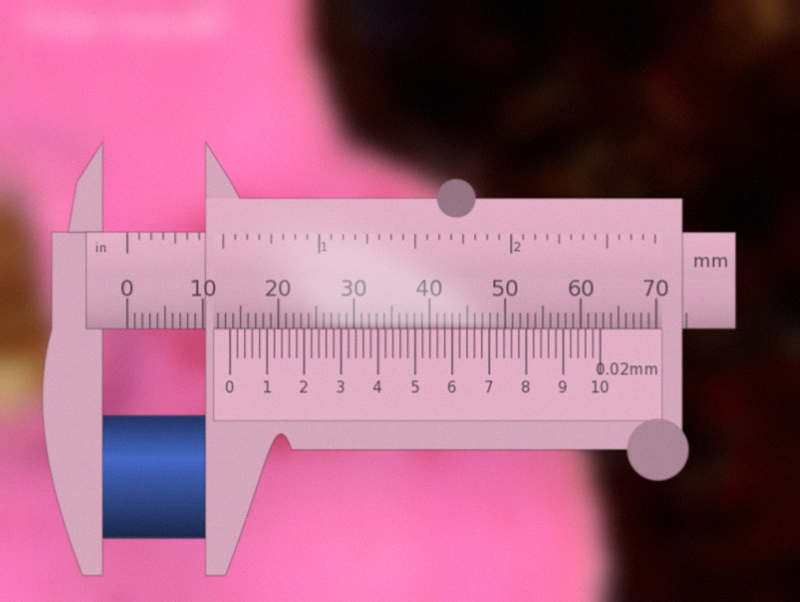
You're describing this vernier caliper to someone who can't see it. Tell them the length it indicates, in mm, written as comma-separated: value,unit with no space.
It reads 13.6,mm
